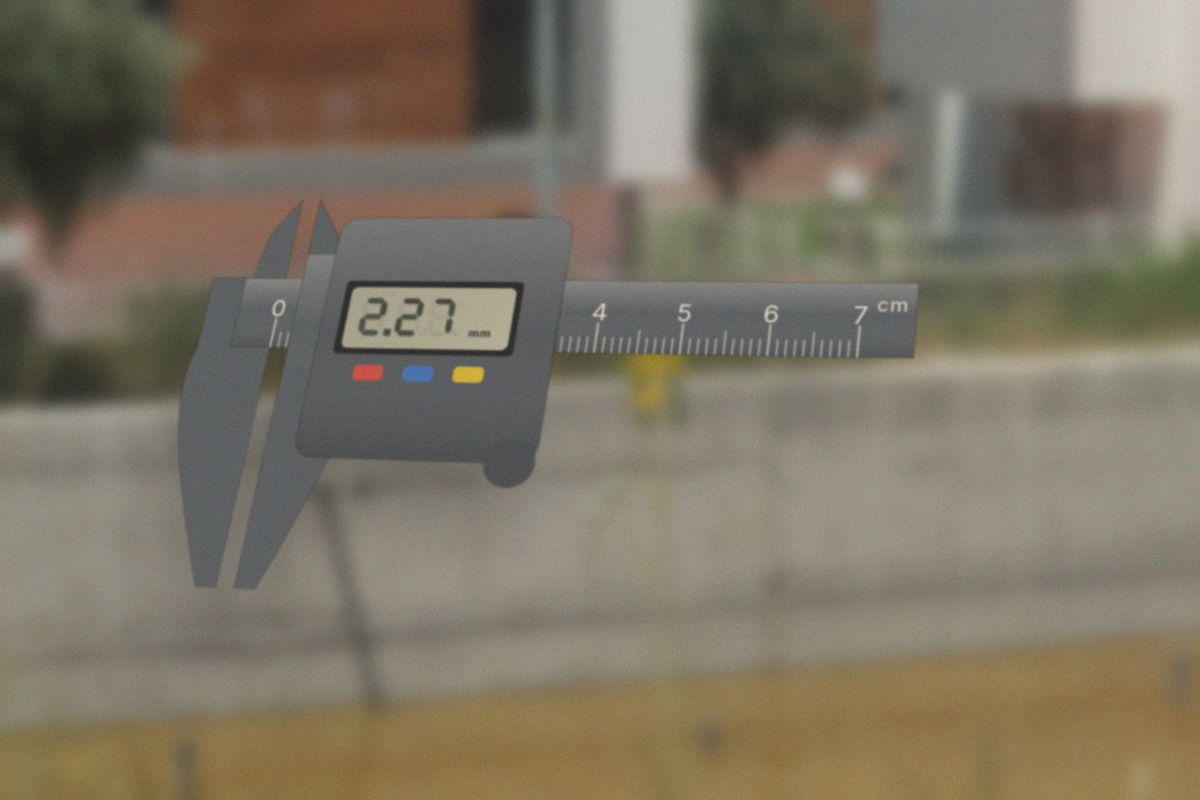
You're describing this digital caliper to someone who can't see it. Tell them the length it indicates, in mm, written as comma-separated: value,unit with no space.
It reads 2.27,mm
